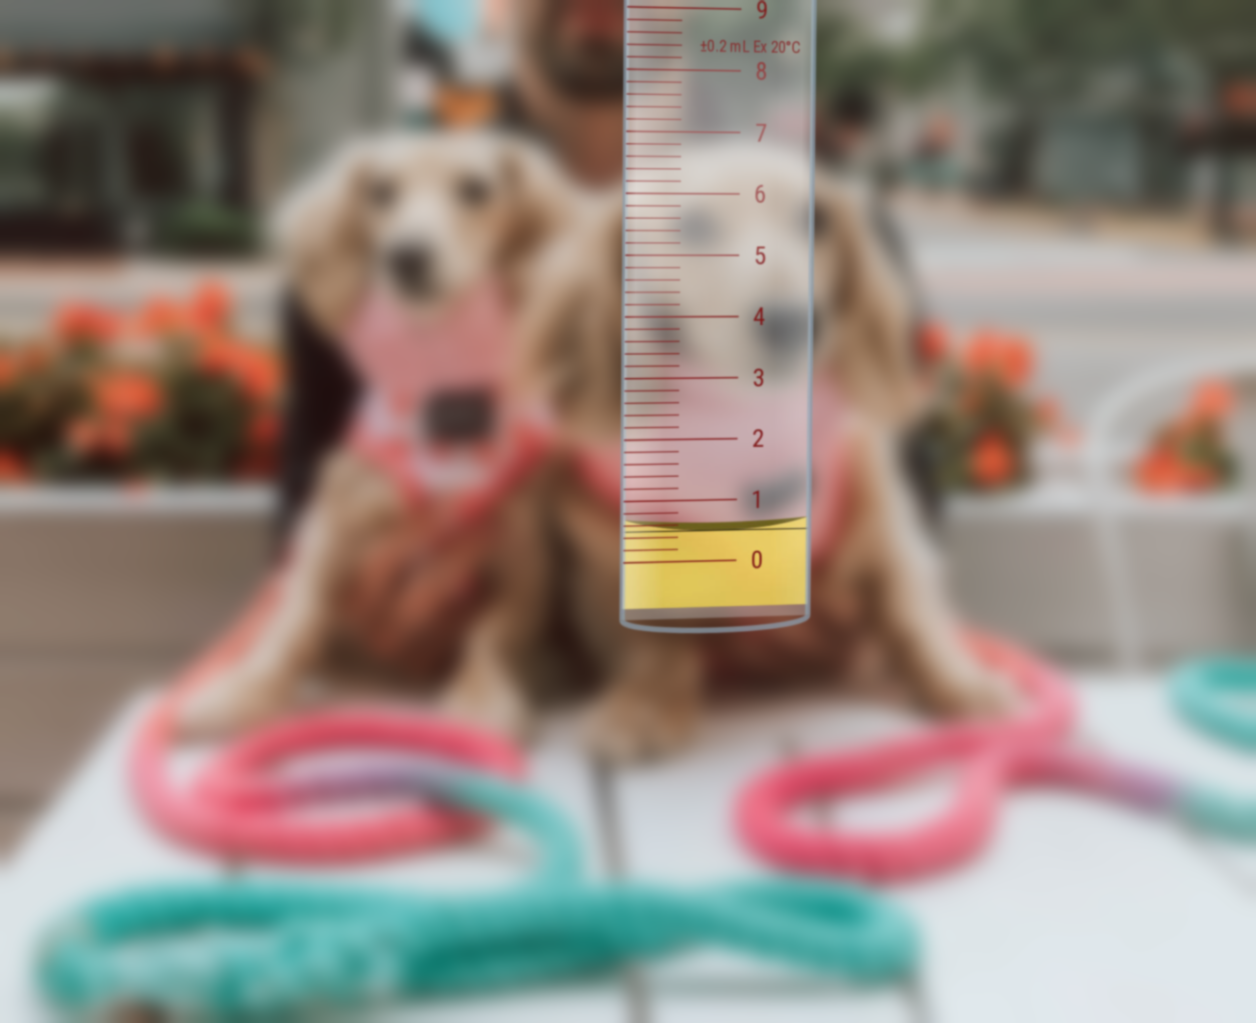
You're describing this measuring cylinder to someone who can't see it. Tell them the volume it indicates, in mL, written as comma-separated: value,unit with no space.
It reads 0.5,mL
